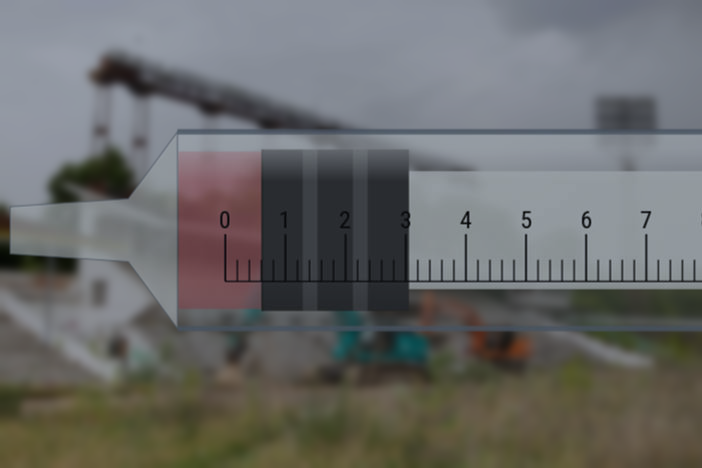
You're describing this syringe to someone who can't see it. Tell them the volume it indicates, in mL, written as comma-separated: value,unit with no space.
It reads 0.6,mL
